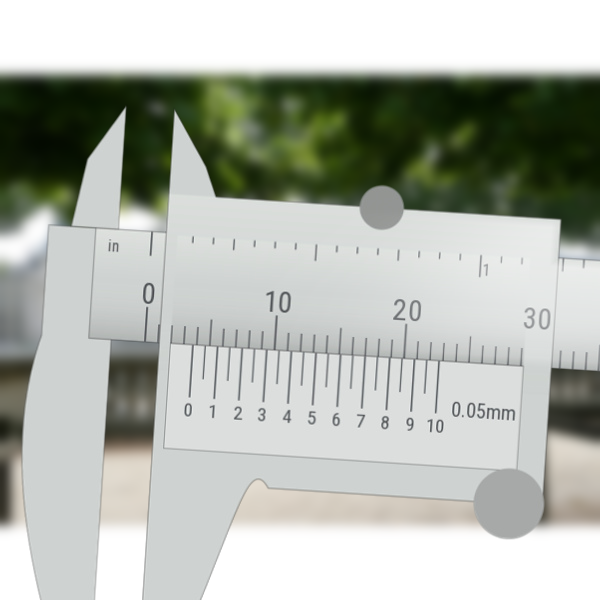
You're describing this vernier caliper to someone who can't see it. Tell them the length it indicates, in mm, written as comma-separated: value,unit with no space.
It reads 3.7,mm
